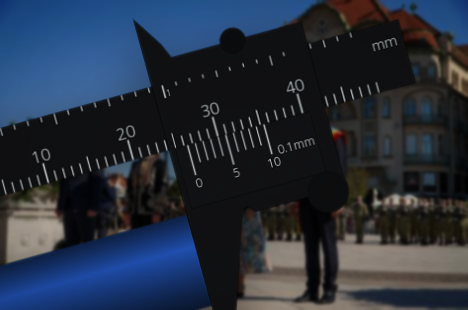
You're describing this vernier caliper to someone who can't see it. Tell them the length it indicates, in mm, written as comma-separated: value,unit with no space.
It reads 26.4,mm
